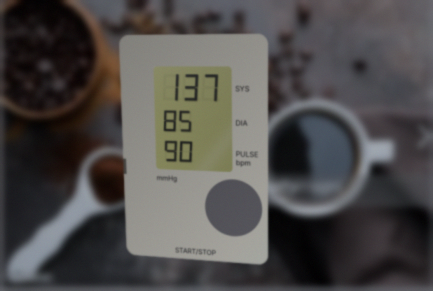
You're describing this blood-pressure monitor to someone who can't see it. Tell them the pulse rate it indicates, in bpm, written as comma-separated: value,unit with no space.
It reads 90,bpm
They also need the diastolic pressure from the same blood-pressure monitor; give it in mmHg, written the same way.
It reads 85,mmHg
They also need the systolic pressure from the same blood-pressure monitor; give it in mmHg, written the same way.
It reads 137,mmHg
